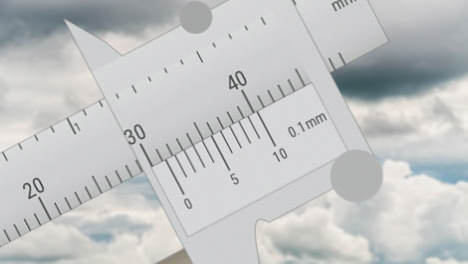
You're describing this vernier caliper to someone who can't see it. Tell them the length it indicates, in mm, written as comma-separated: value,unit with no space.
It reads 31.3,mm
